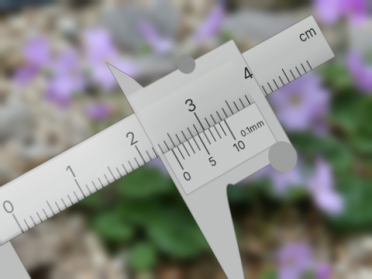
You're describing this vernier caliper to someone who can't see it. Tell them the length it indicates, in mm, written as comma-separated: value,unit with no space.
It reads 24.4,mm
